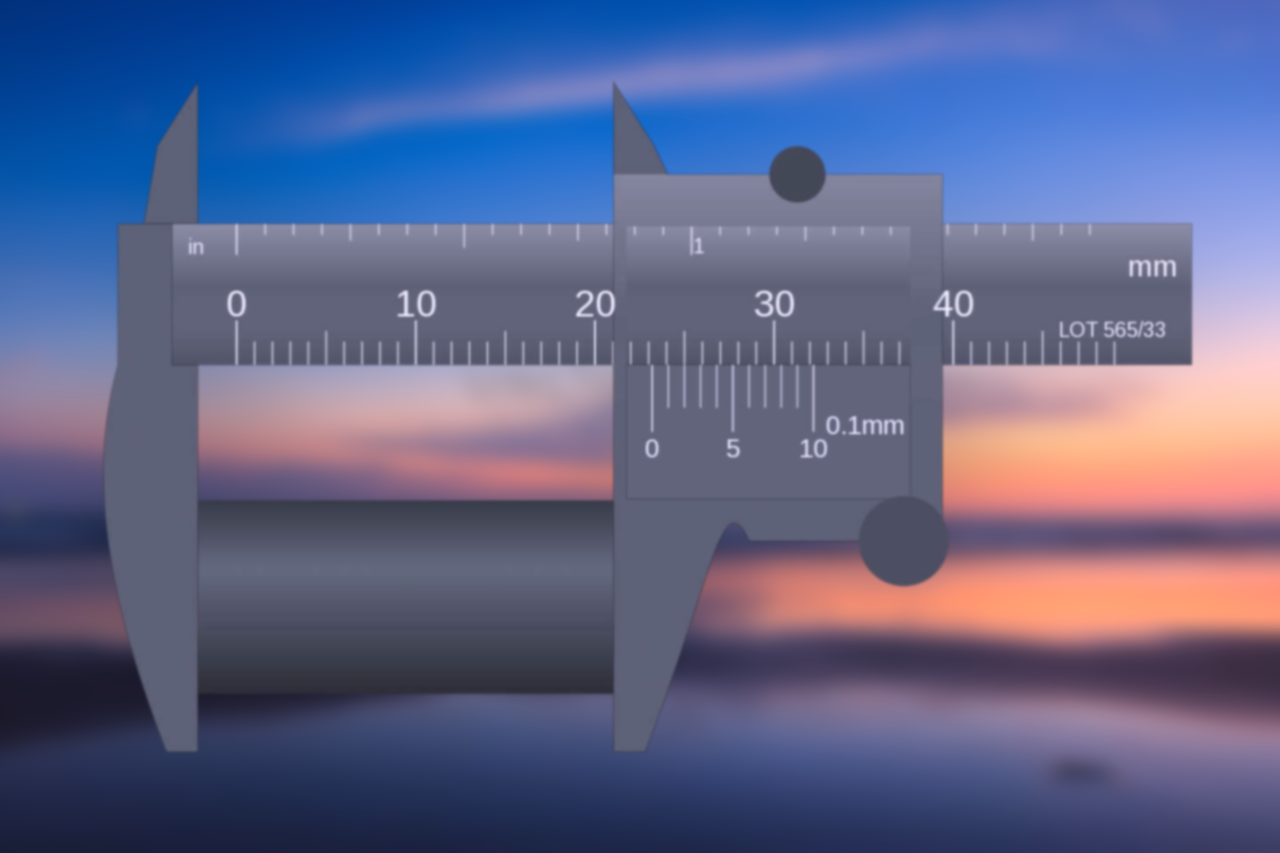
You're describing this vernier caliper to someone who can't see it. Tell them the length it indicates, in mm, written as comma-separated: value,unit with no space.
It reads 23.2,mm
